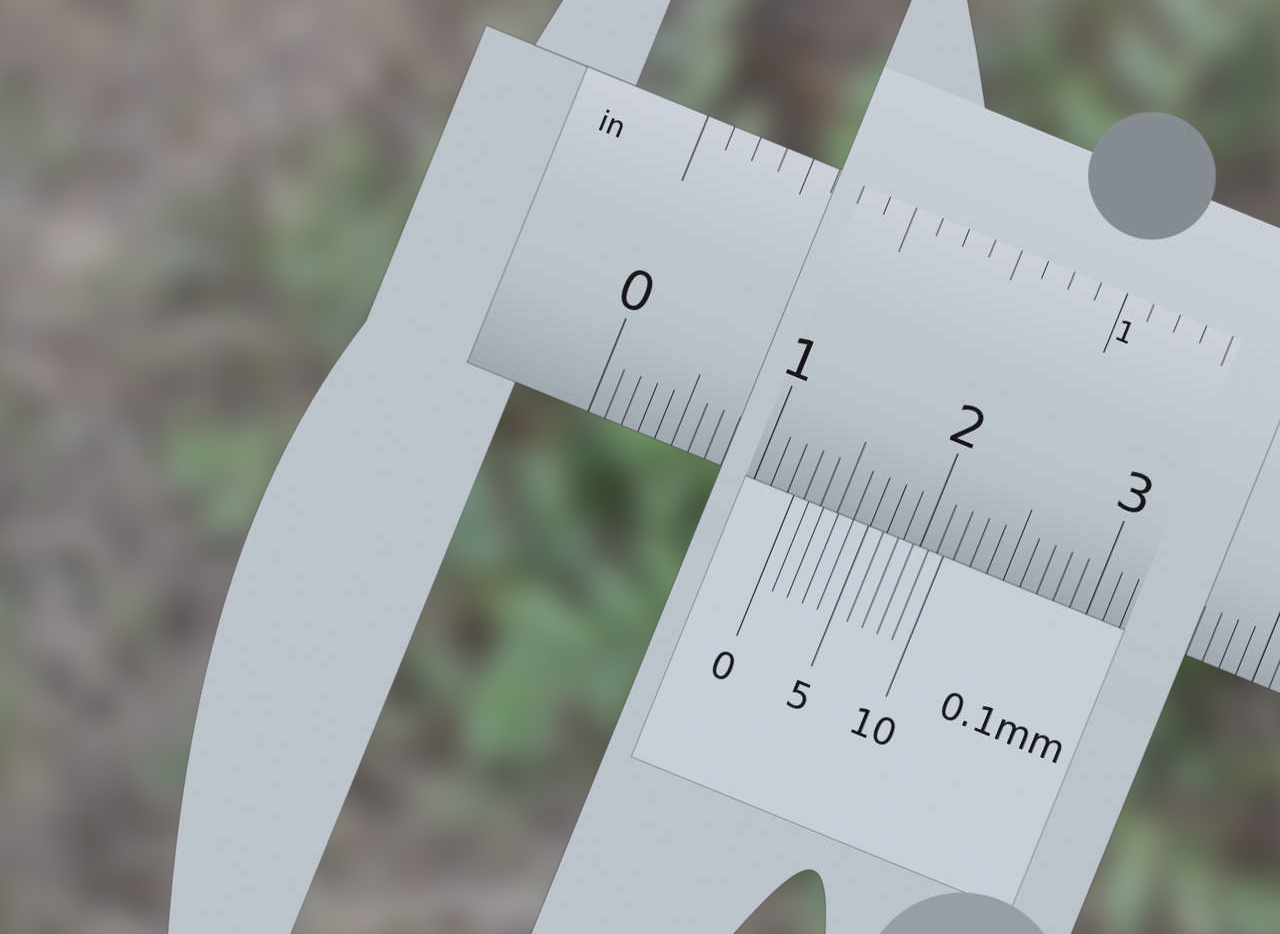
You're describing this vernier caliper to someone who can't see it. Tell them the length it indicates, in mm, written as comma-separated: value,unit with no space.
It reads 12.4,mm
